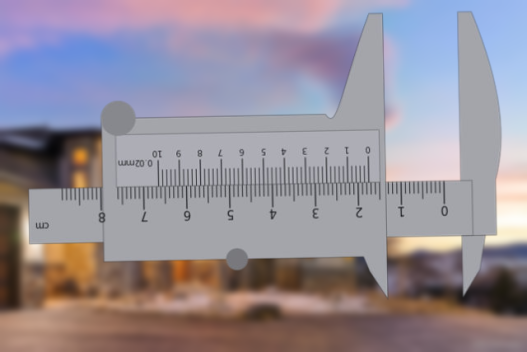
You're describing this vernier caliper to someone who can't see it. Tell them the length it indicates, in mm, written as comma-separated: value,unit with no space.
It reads 17.5,mm
